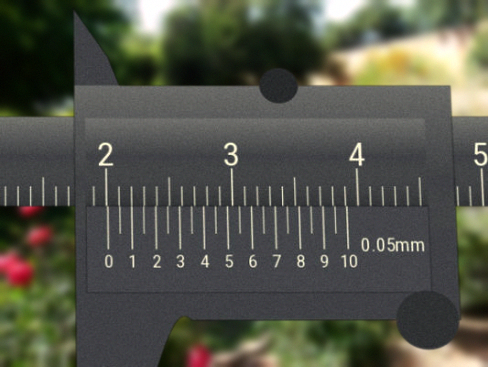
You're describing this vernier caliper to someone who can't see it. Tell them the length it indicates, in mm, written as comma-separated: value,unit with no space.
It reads 20.1,mm
